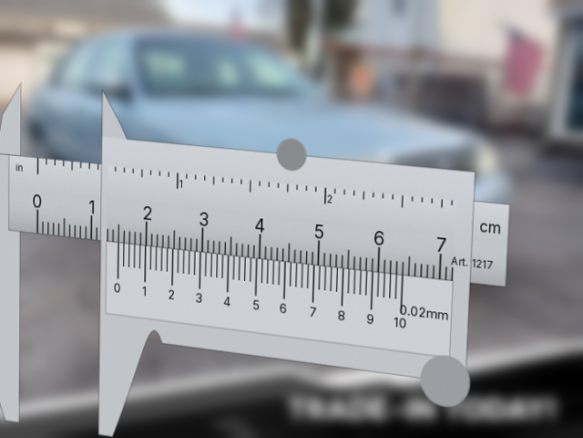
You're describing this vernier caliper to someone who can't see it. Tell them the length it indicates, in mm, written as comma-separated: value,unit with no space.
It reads 15.0,mm
